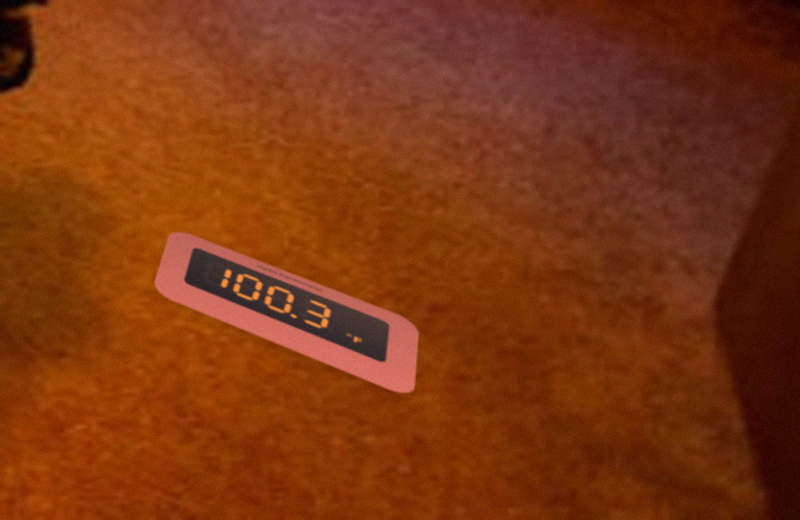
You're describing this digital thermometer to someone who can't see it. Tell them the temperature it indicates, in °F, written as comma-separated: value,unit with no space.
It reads 100.3,°F
